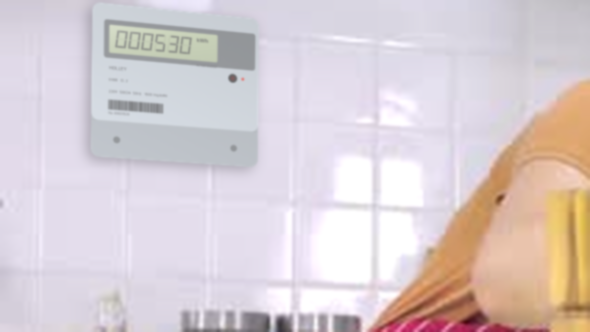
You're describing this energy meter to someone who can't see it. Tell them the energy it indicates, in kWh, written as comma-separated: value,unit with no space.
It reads 530,kWh
